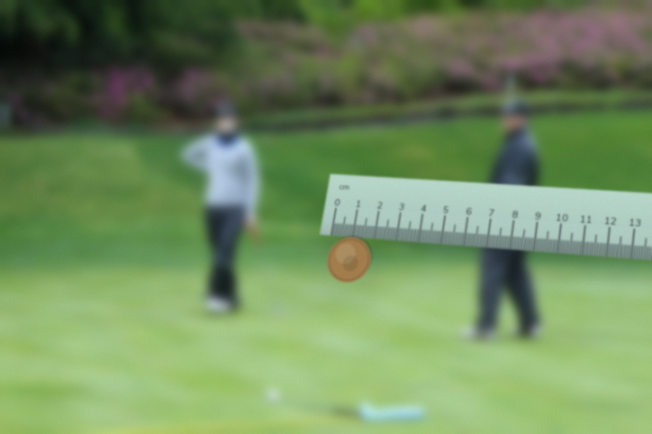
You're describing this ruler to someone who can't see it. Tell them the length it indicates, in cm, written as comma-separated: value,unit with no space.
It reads 2,cm
